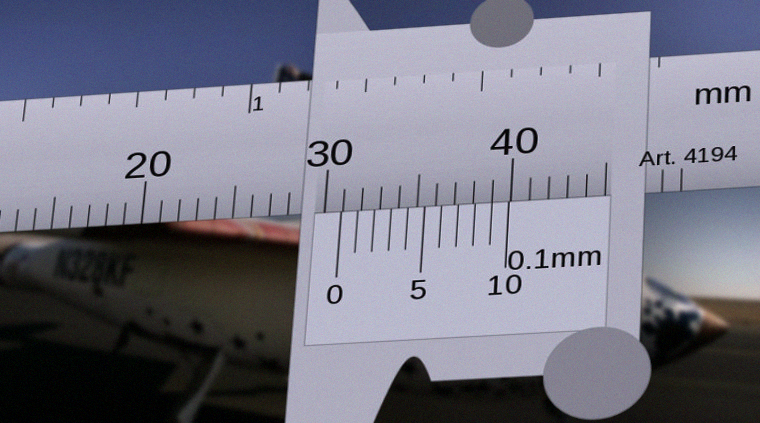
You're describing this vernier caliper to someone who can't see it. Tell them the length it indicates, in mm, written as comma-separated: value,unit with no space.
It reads 30.9,mm
